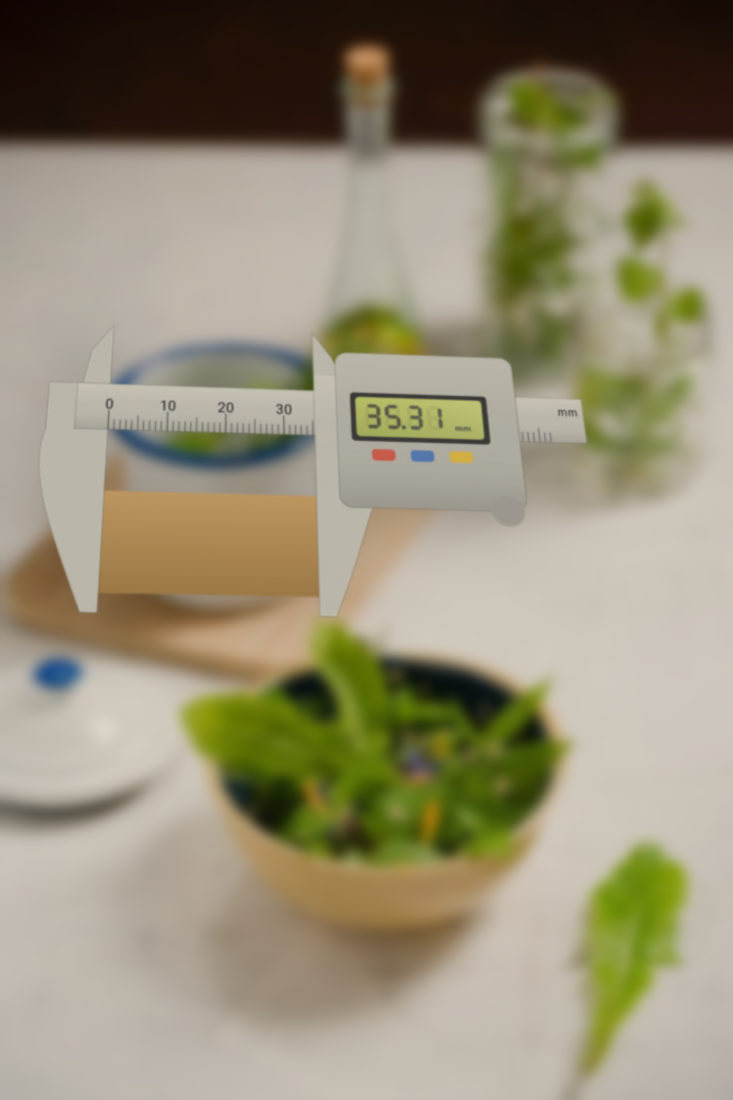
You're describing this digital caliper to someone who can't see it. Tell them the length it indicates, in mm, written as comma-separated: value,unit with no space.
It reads 35.31,mm
